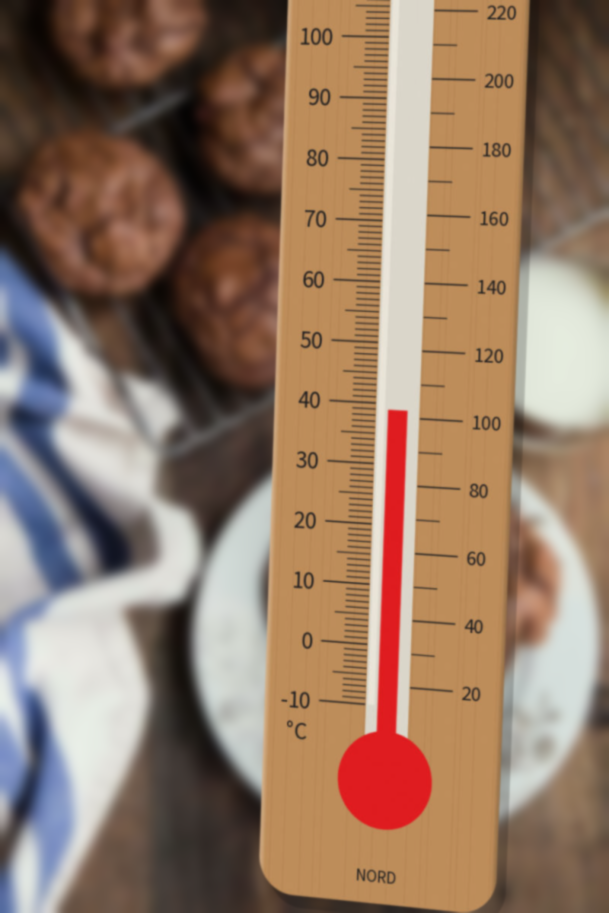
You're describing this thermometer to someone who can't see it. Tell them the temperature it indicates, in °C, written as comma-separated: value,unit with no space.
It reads 39,°C
